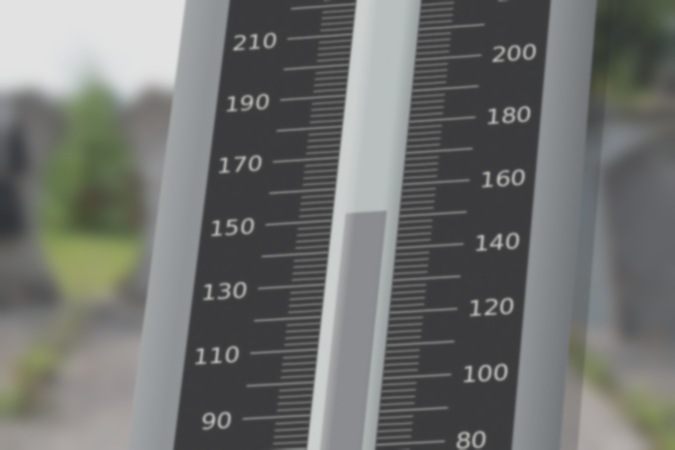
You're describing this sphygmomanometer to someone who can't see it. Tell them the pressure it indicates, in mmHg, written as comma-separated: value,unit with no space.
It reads 152,mmHg
